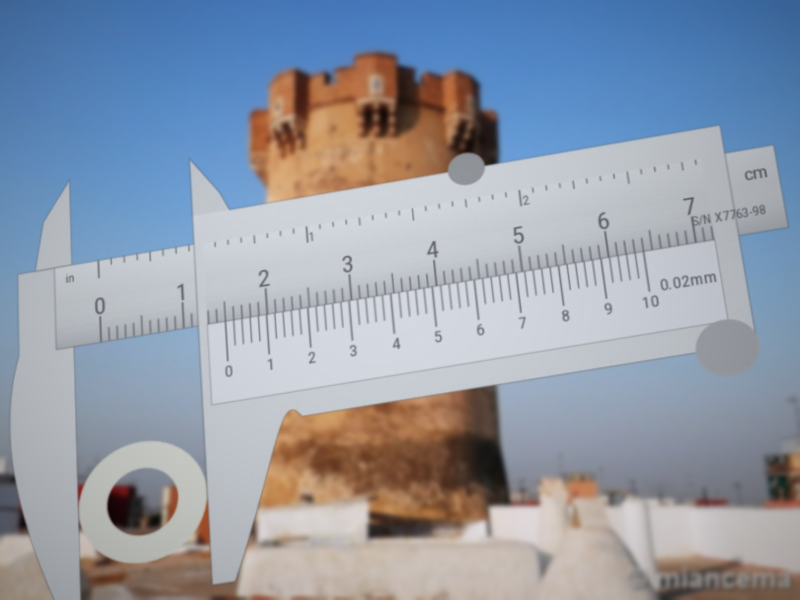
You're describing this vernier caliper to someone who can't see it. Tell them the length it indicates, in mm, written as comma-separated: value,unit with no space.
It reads 15.0,mm
